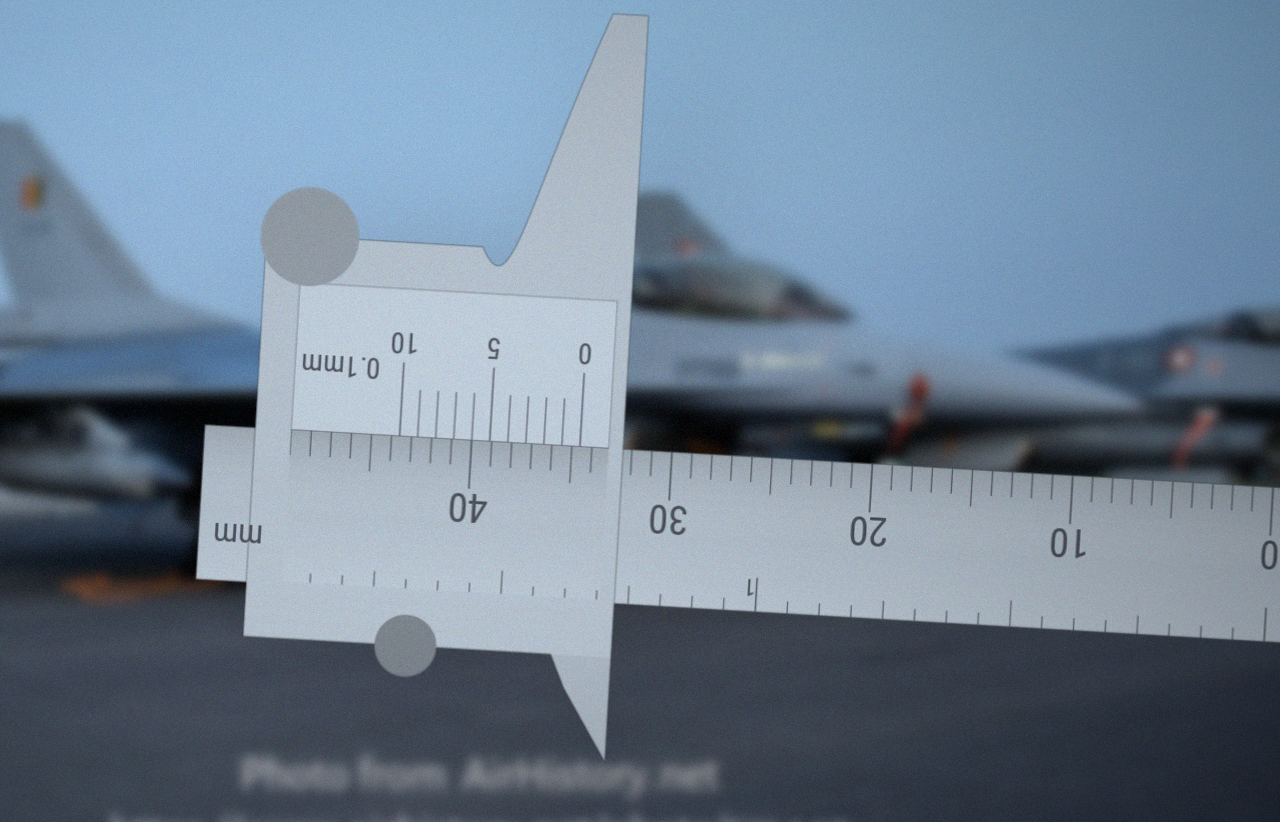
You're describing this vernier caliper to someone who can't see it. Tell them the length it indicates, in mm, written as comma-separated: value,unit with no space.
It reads 34.6,mm
